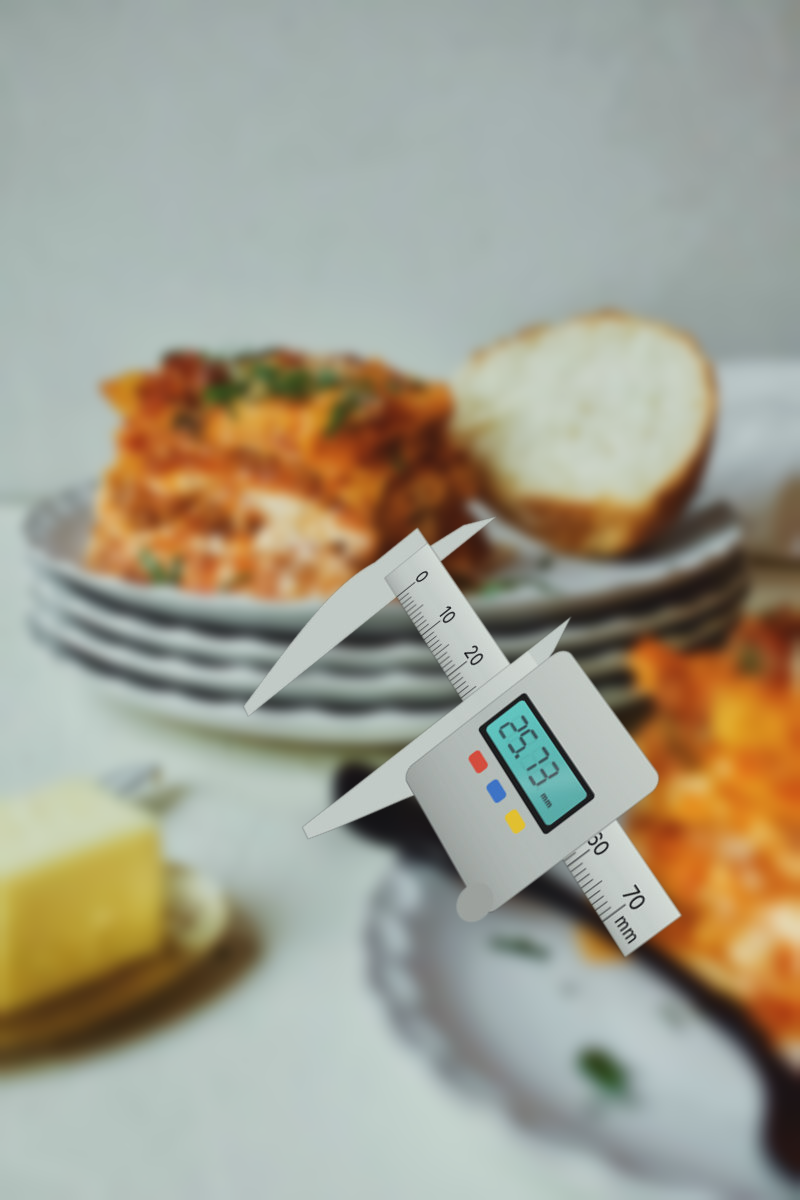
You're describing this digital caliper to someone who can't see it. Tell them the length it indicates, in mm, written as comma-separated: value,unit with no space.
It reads 25.73,mm
